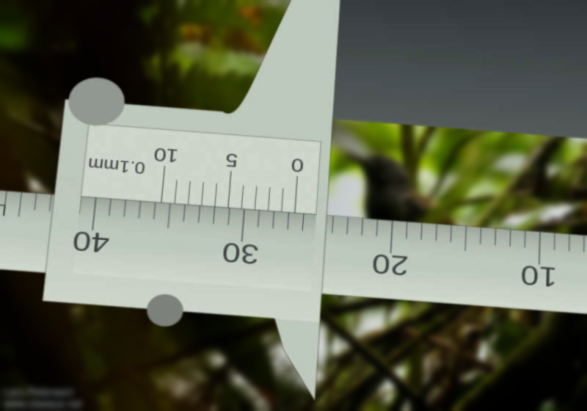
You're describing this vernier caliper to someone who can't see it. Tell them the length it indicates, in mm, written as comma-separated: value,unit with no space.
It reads 26.6,mm
